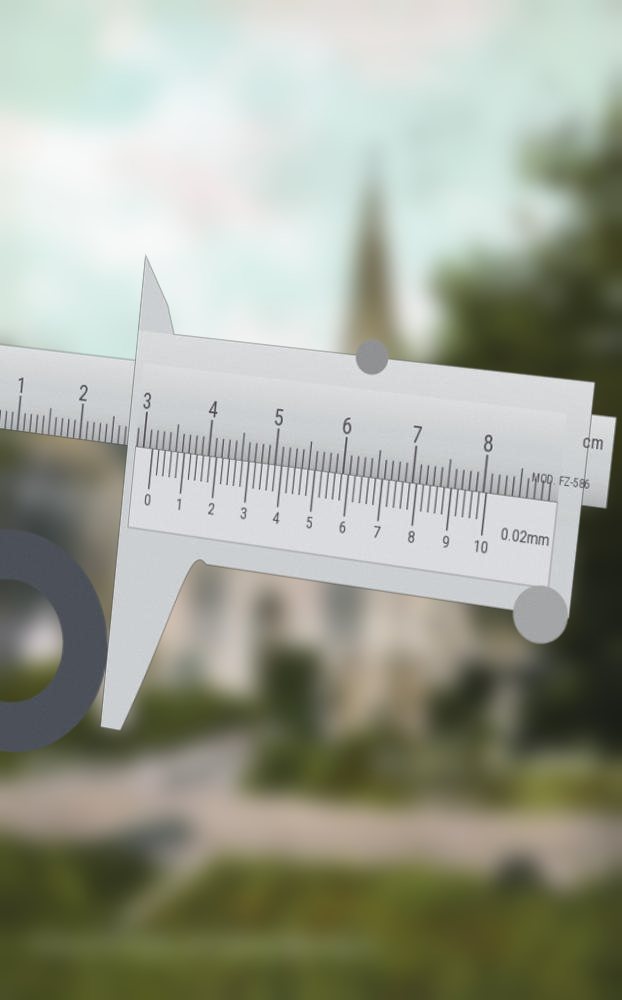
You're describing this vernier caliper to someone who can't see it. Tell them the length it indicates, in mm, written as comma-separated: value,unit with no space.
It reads 31.4,mm
